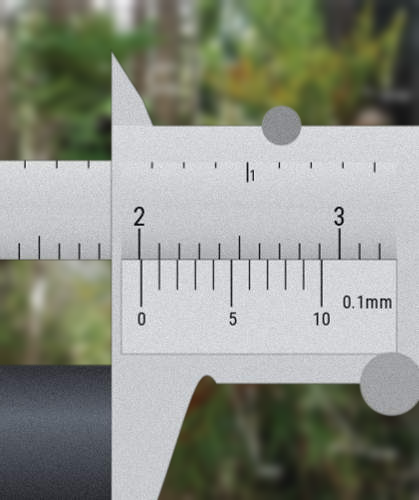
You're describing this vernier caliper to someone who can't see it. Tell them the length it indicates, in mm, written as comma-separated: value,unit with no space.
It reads 20.1,mm
